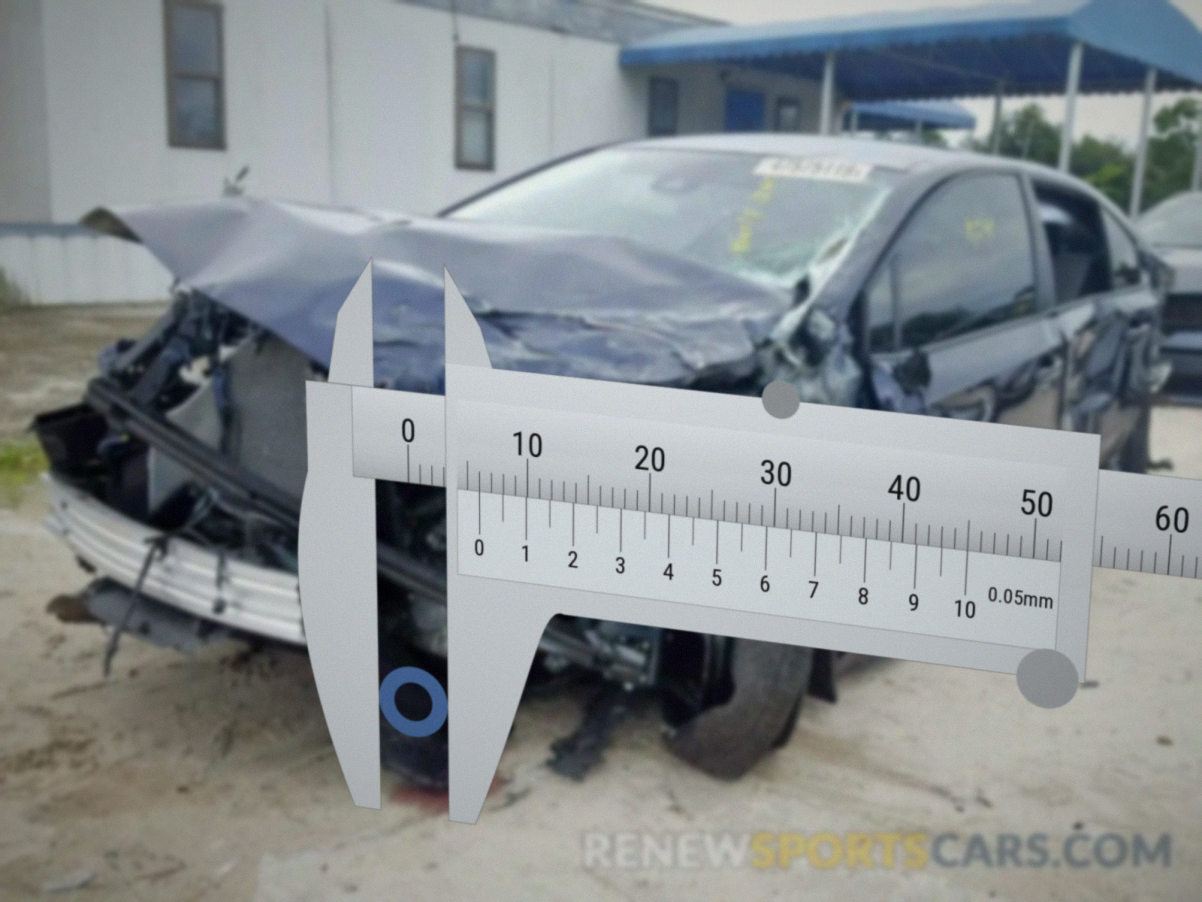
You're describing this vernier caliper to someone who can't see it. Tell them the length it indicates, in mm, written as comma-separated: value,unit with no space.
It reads 6.0,mm
